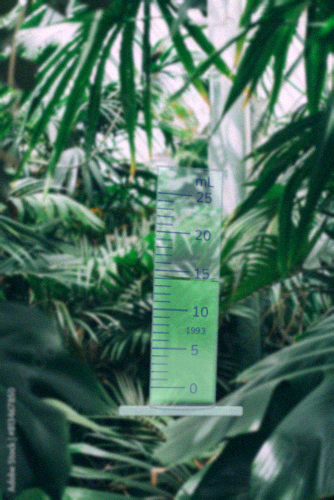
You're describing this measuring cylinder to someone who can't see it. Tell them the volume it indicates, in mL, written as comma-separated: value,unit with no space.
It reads 14,mL
